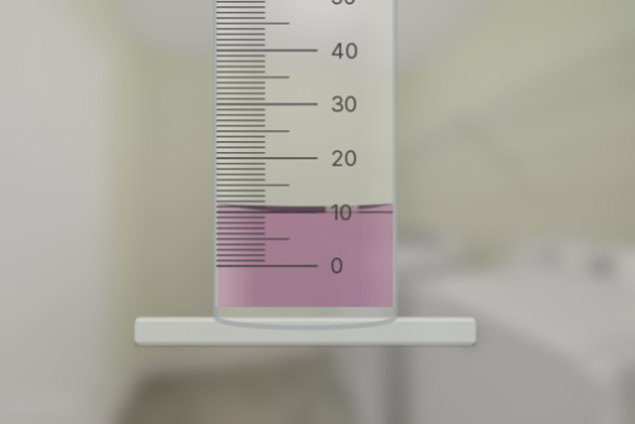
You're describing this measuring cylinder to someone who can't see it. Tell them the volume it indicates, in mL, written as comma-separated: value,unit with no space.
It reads 10,mL
